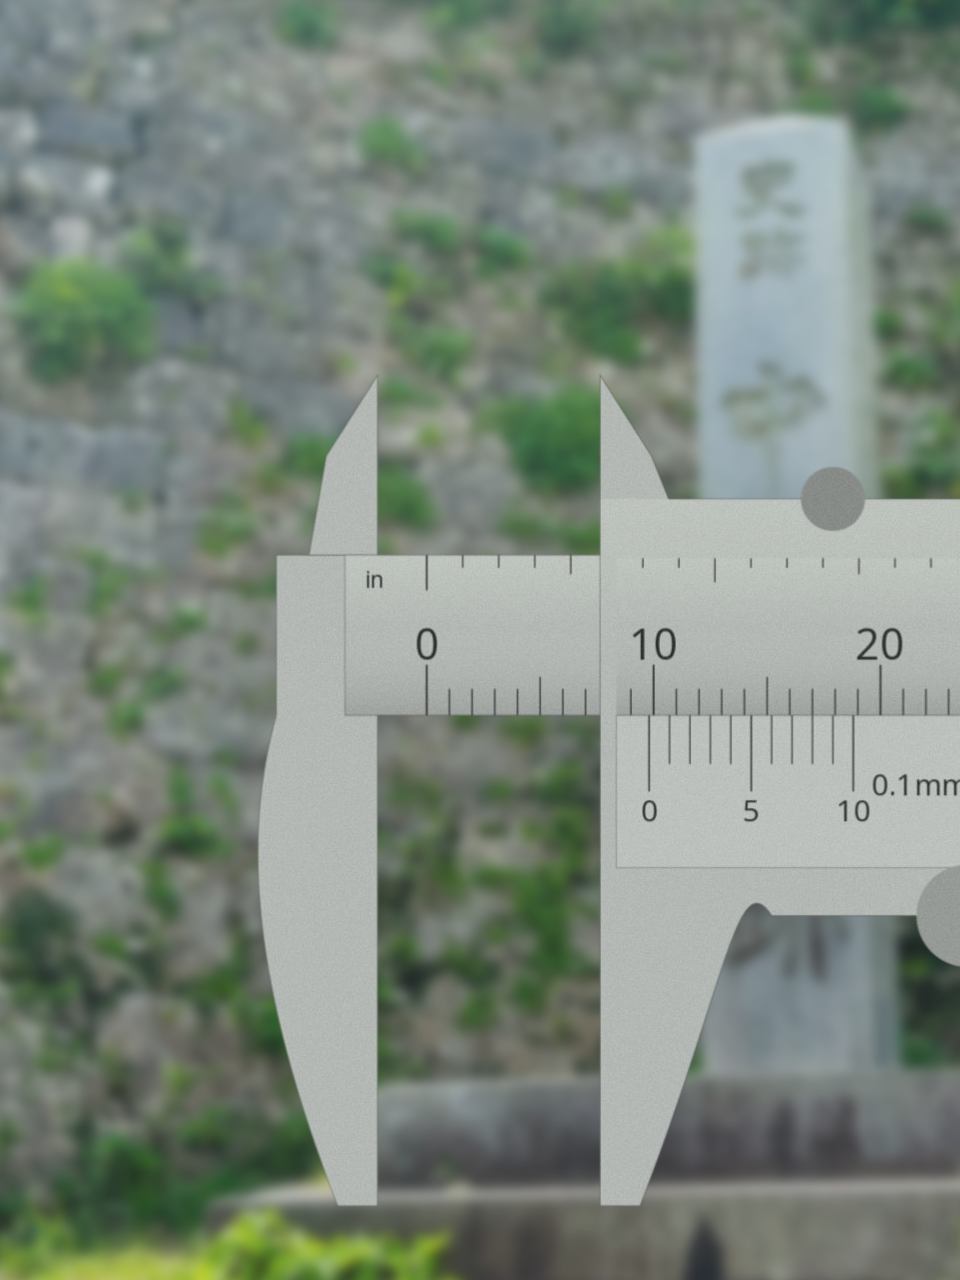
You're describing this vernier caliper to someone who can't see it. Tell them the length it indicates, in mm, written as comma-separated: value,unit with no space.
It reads 9.8,mm
